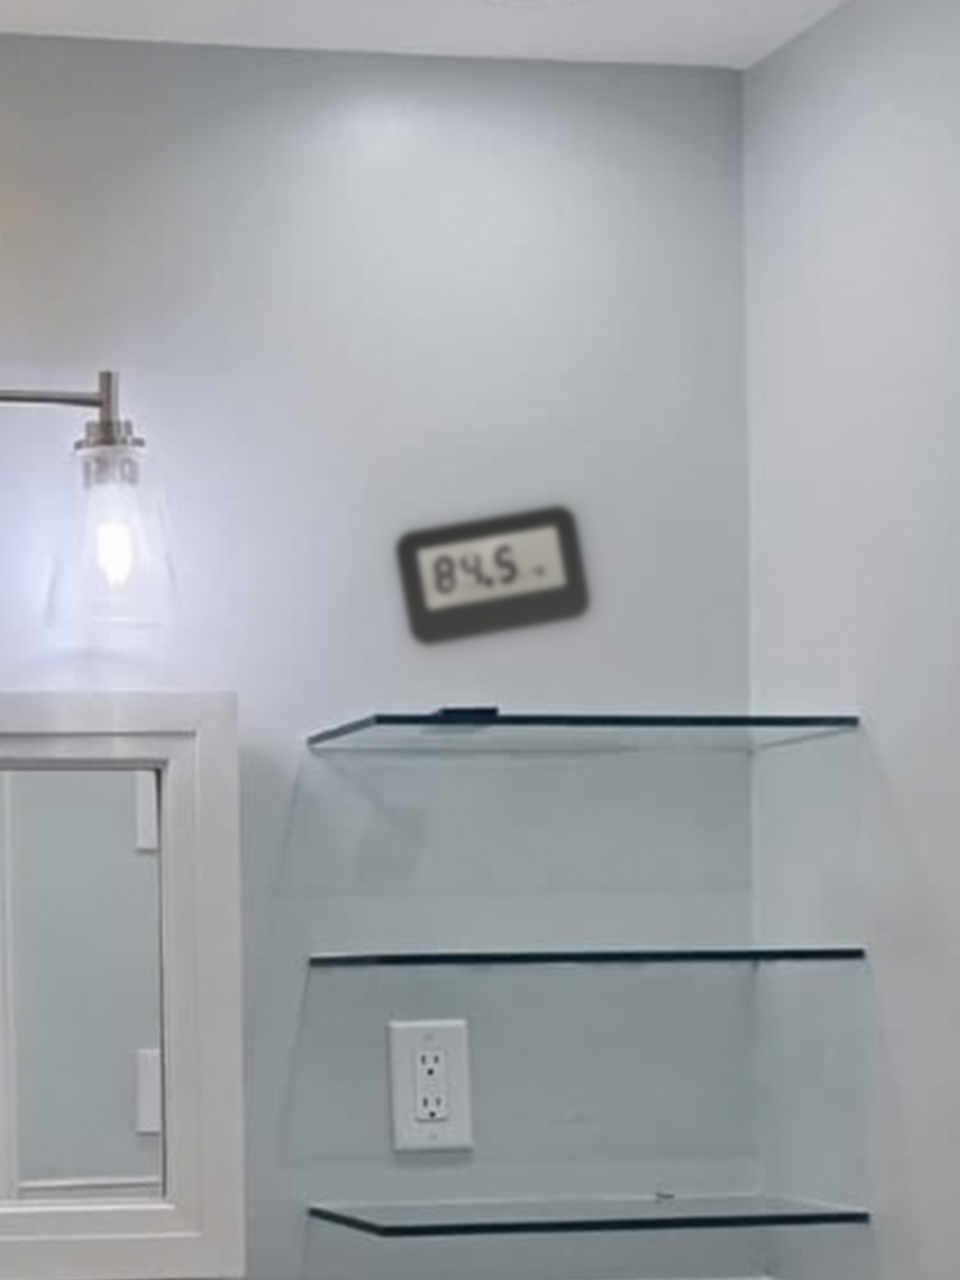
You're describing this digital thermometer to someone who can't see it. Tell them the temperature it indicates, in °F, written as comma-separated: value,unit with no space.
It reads 84.5,°F
